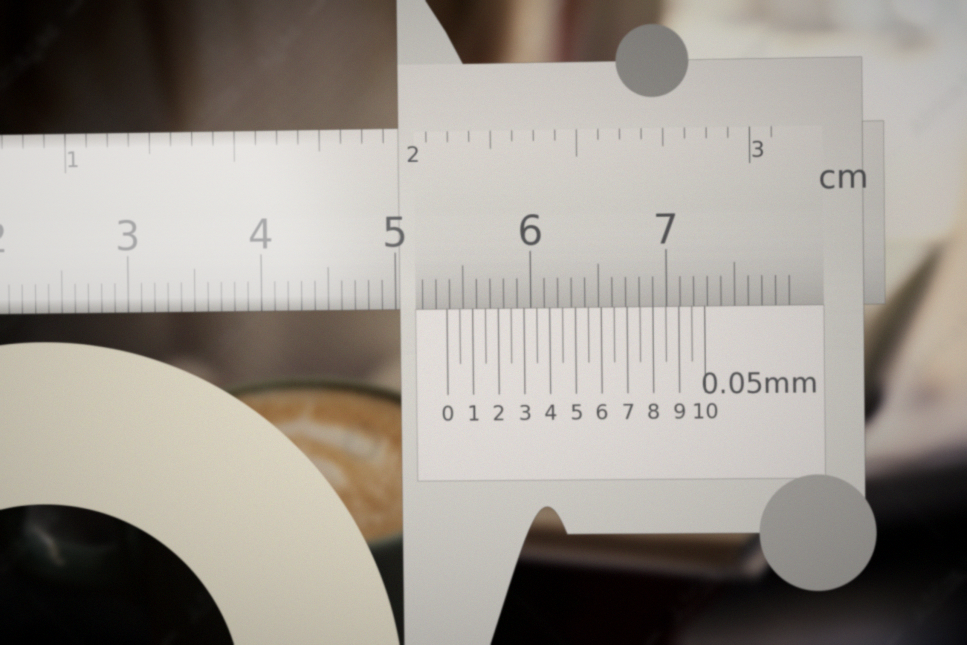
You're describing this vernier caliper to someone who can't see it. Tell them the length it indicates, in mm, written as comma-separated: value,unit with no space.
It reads 53.8,mm
